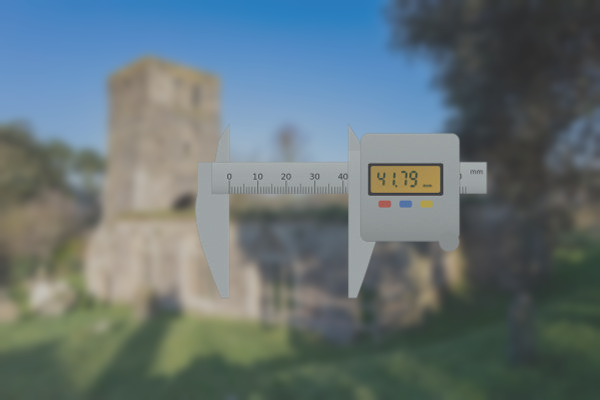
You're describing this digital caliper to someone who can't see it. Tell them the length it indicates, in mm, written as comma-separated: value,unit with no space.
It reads 41.79,mm
